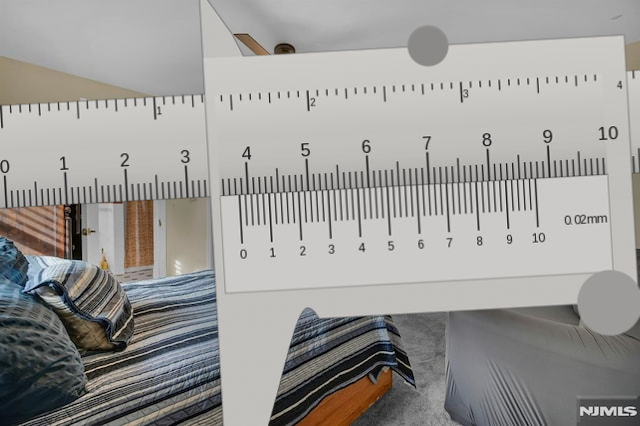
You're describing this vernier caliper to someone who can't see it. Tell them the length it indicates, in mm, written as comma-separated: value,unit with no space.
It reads 38.6,mm
